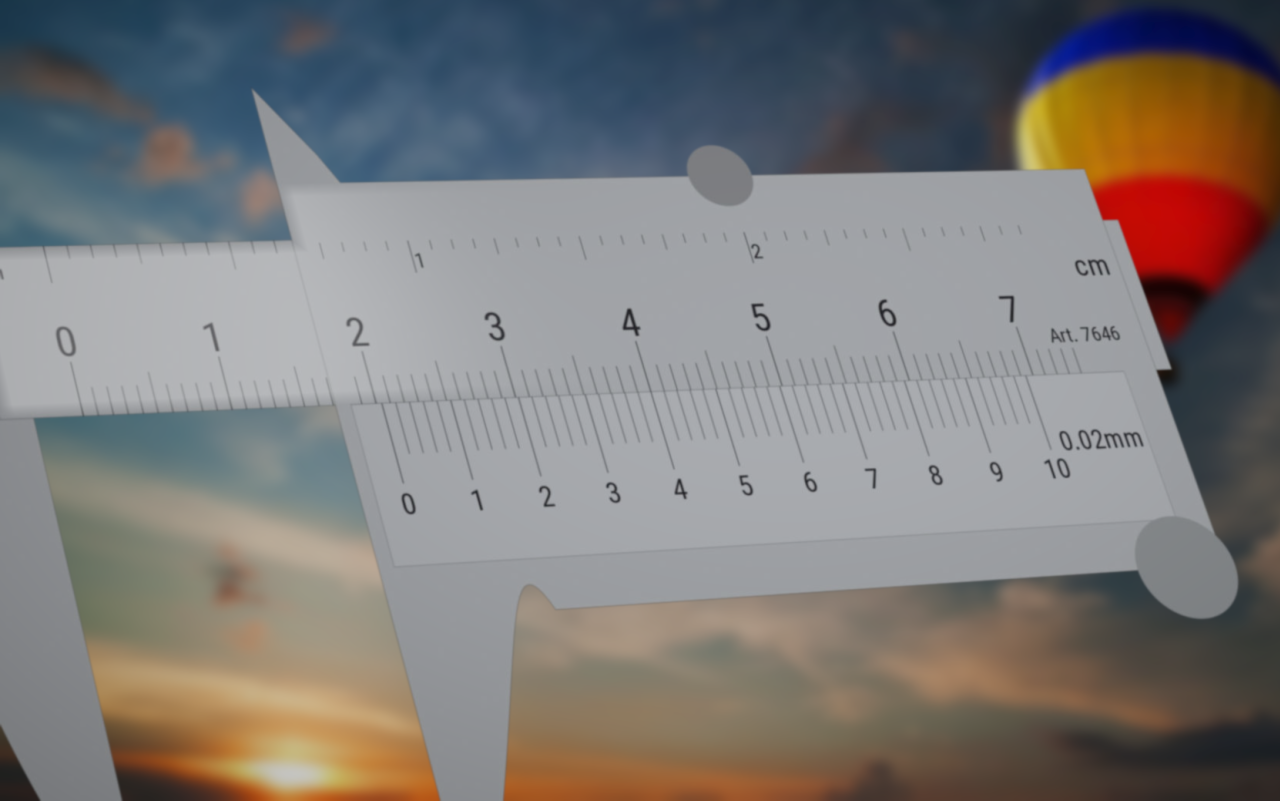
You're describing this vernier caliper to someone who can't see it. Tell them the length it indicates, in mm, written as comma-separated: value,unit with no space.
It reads 20.4,mm
